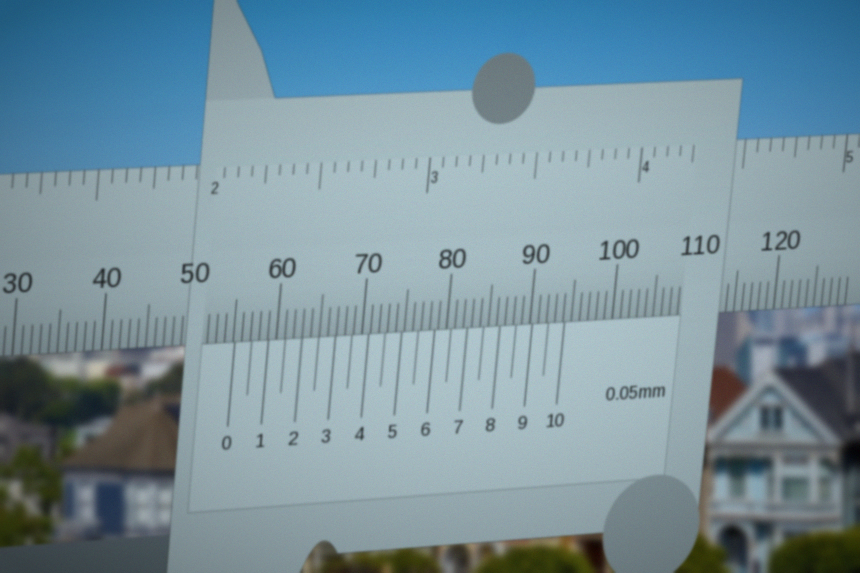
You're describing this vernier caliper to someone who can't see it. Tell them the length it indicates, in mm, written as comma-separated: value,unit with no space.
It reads 55.2,mm
